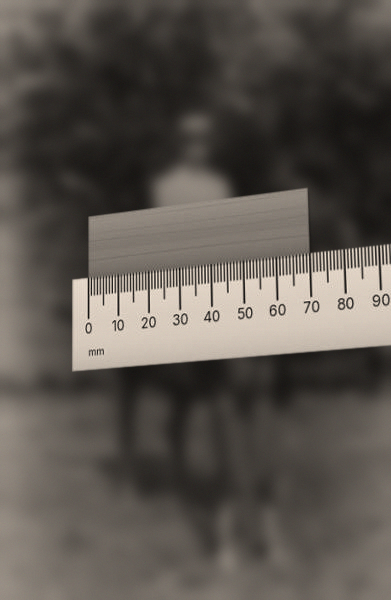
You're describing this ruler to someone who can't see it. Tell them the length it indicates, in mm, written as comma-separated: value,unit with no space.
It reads 70,mm
